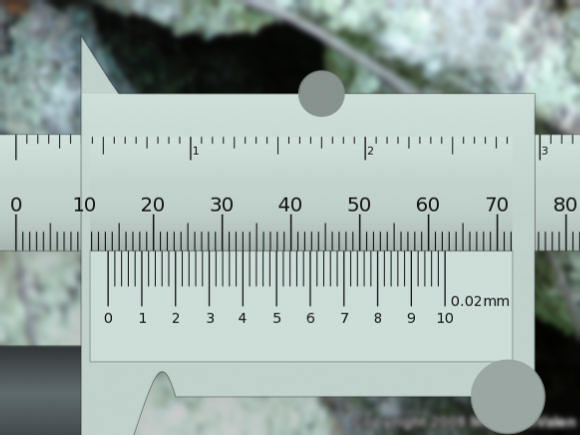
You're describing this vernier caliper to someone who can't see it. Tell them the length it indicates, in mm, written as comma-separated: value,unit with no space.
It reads 13.4,mm
